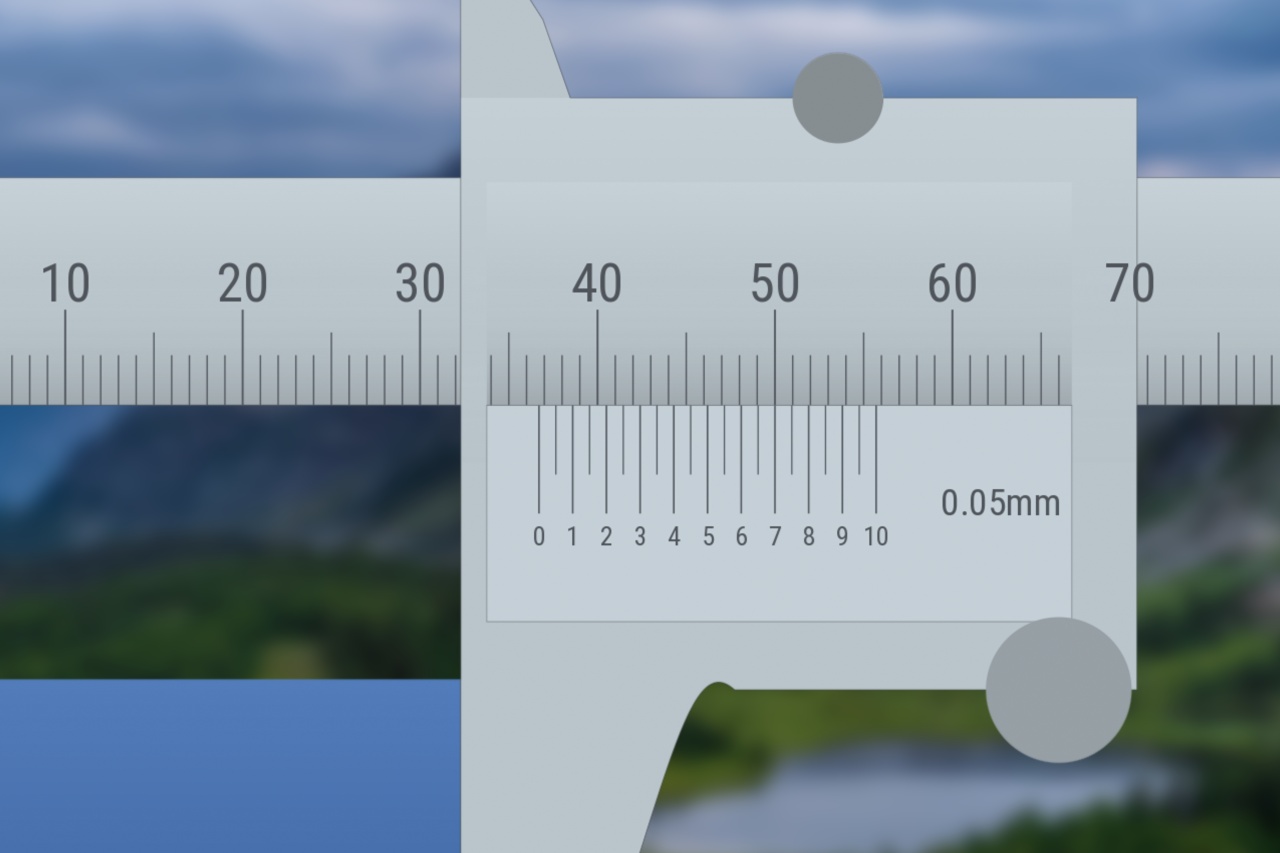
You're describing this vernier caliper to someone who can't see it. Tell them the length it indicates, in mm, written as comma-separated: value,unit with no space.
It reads 36.7,mm
